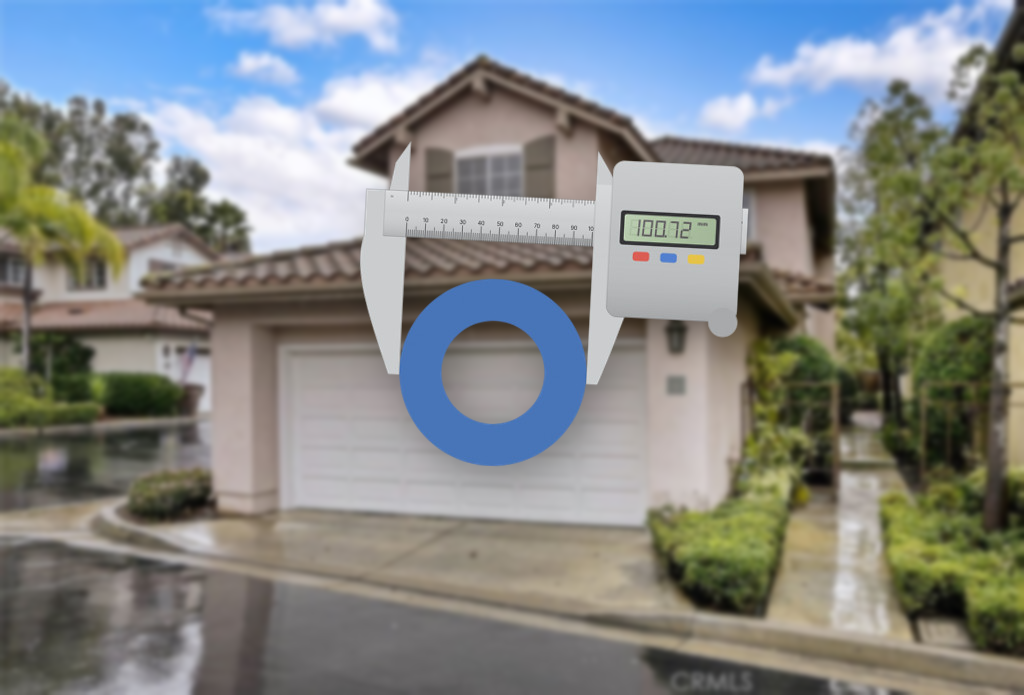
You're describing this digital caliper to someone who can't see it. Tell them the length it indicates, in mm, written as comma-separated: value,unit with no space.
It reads 100.72,mm
